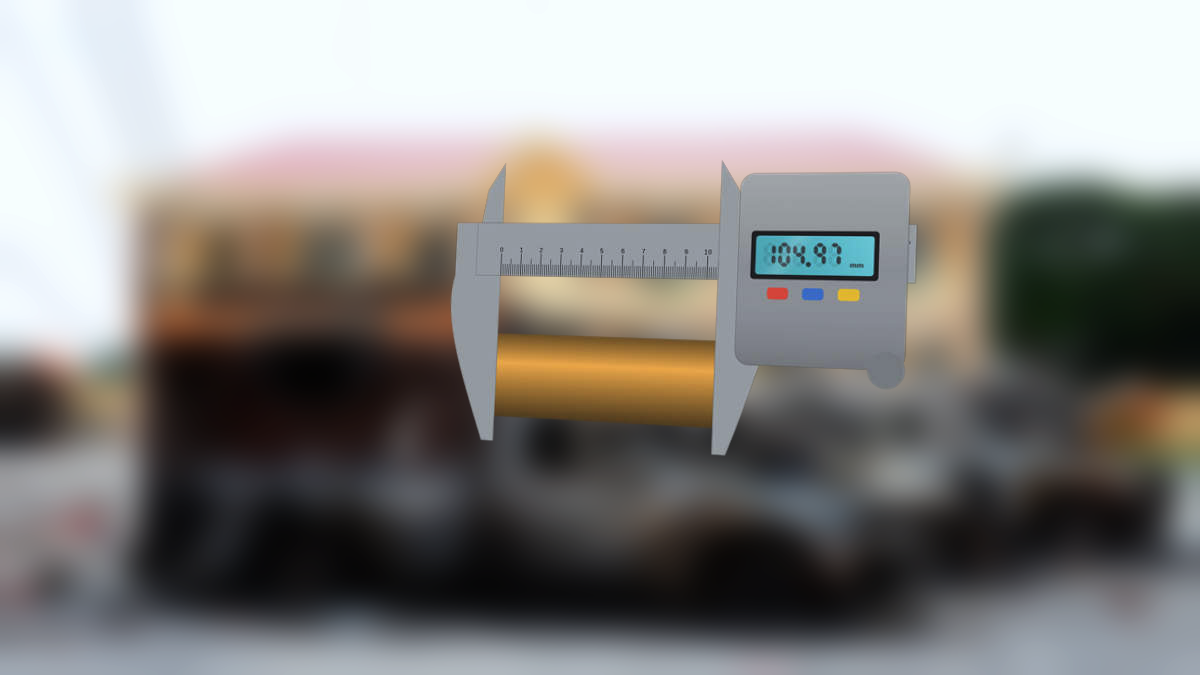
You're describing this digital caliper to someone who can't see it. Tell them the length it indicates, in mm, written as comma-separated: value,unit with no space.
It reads 104.97,mm
